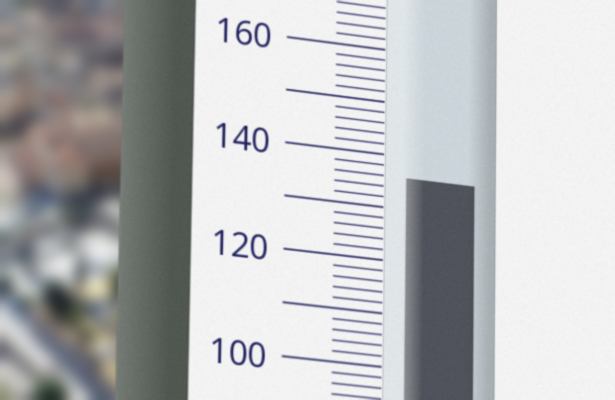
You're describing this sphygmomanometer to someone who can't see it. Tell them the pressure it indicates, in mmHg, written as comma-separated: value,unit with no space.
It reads 136,mmHg
